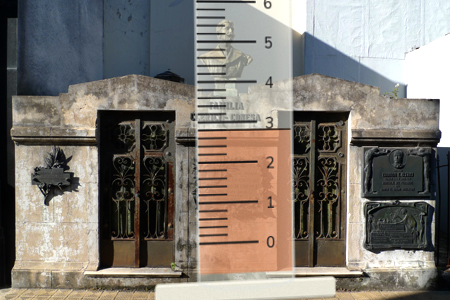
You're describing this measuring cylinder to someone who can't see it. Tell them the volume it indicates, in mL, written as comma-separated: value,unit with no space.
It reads 2.8,mL
